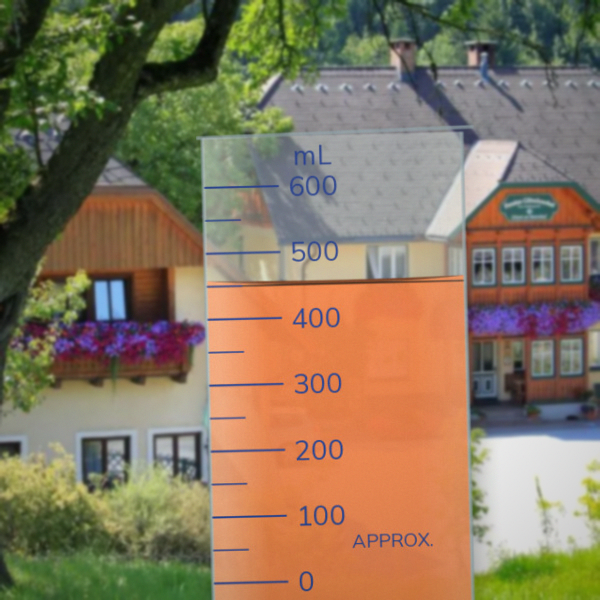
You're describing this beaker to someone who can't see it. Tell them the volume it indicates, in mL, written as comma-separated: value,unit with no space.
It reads 450,mL
